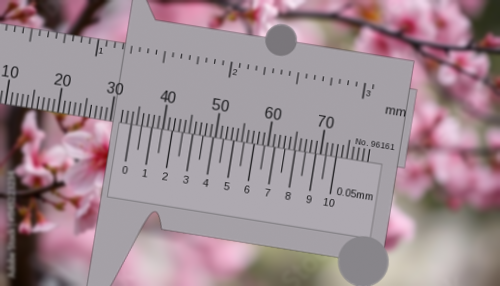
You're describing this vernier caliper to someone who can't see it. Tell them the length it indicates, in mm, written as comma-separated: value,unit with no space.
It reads 34.0,mm
